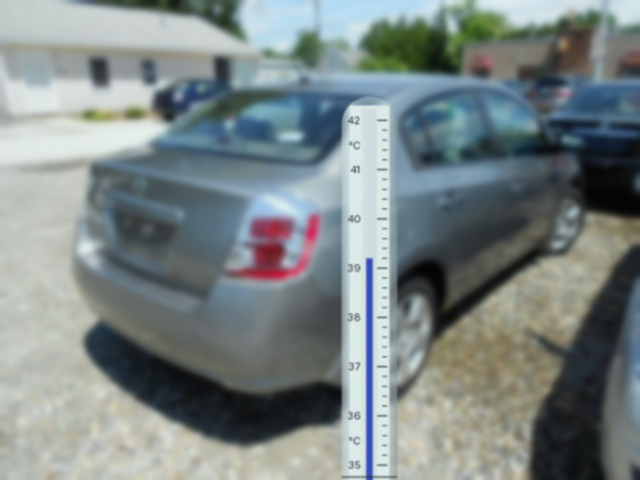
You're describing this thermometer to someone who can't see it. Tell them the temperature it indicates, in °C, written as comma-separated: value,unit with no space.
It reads 39.2,°C
